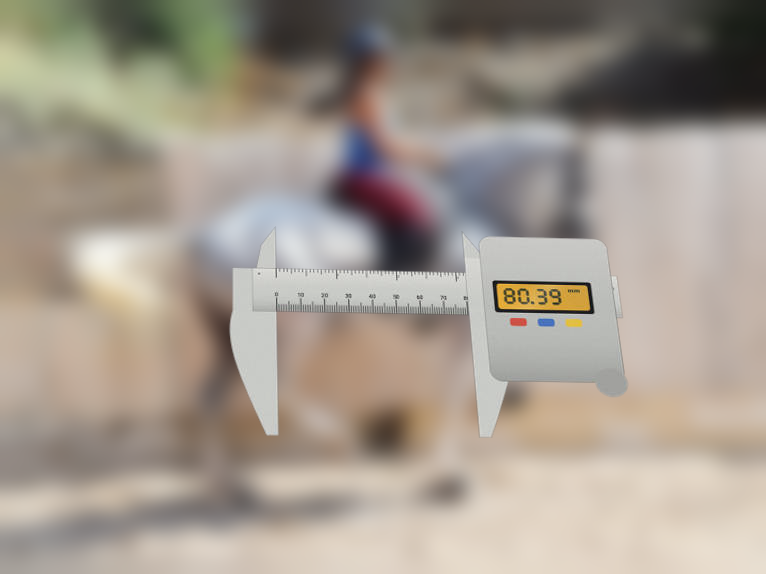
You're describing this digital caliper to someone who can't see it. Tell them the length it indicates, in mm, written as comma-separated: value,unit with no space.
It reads 80.39,mm
